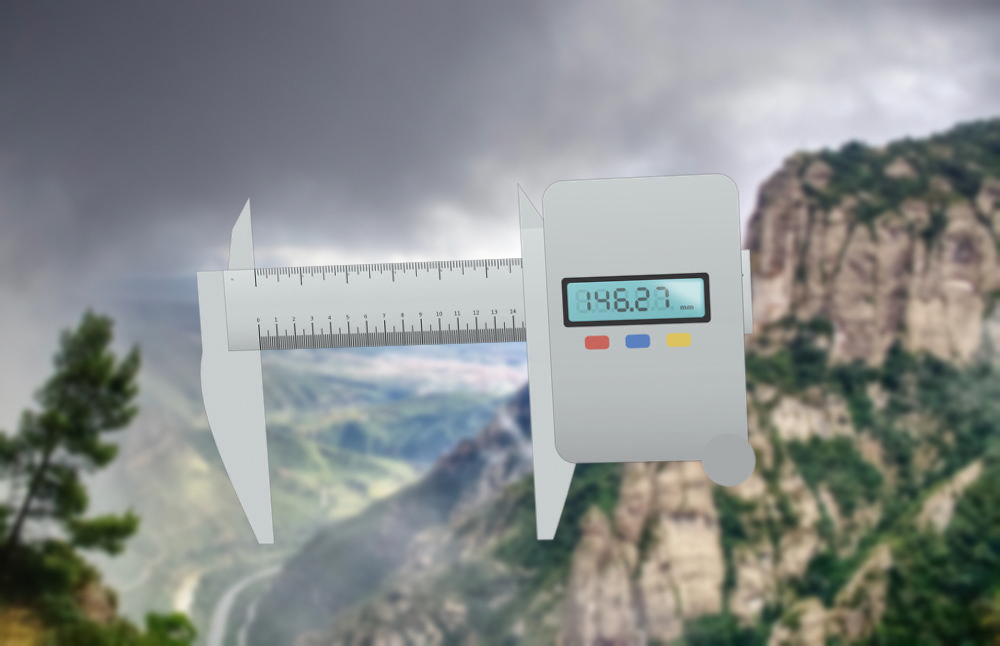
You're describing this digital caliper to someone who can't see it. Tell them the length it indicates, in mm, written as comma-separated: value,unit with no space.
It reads 146.27,mm
